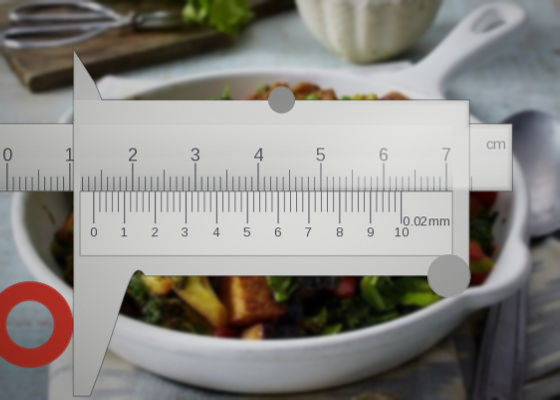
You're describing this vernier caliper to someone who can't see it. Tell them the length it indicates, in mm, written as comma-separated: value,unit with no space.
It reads 13.8,mm
